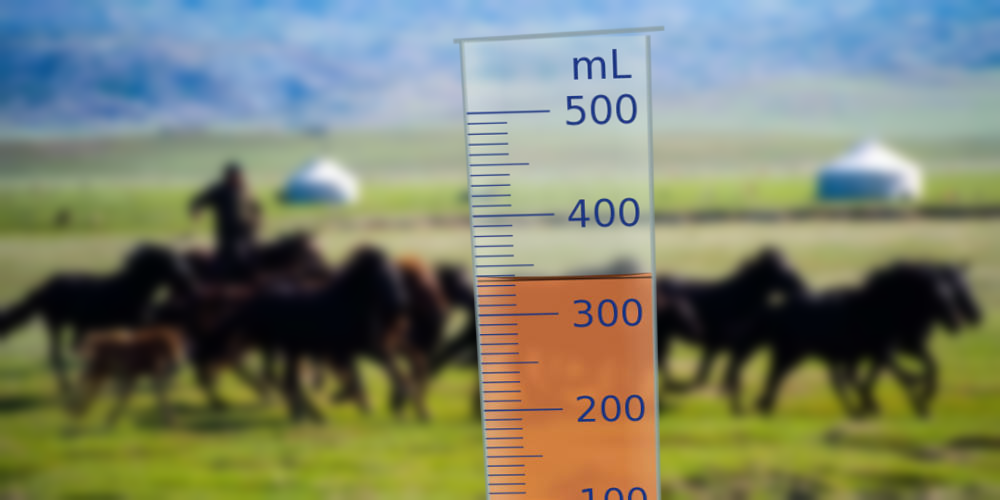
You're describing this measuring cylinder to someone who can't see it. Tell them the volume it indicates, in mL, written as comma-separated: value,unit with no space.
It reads 335,mL
